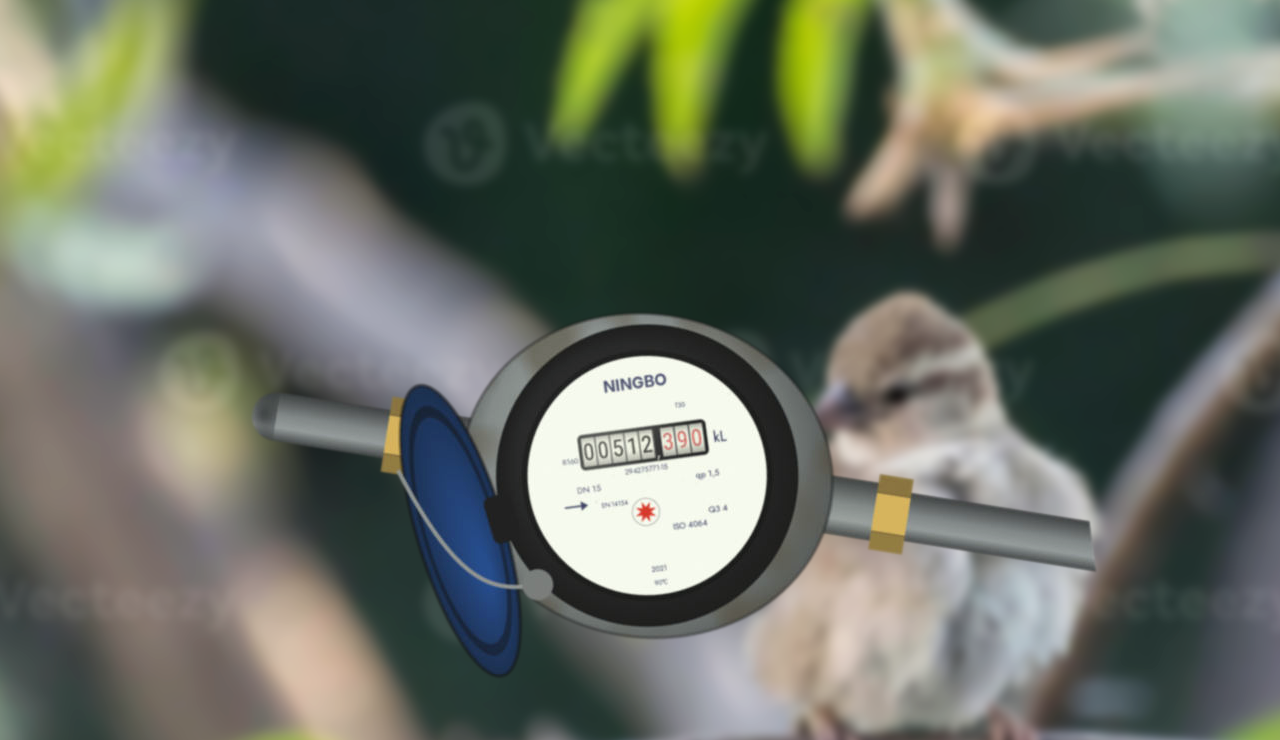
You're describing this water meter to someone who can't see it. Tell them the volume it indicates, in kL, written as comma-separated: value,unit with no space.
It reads 512.390,kL
